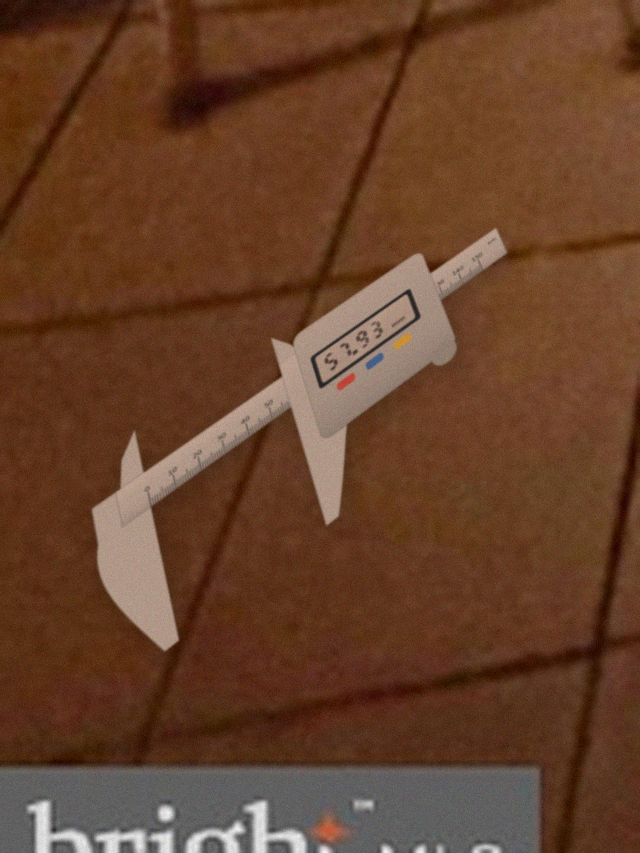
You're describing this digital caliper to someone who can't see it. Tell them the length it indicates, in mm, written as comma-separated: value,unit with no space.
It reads 57.93,mm
